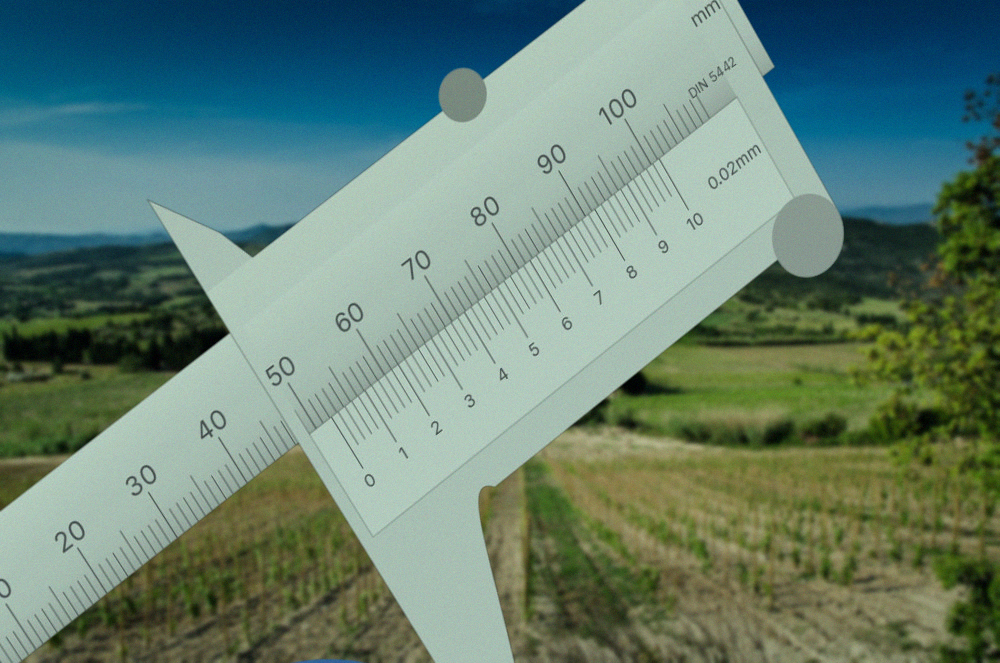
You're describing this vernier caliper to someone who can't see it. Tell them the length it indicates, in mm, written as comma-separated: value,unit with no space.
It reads 52.2,mm
